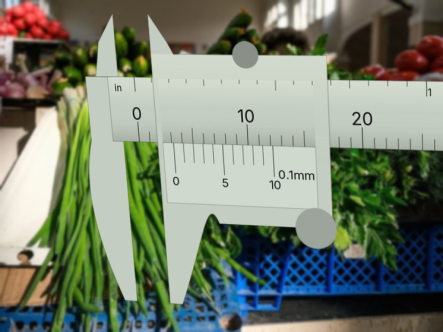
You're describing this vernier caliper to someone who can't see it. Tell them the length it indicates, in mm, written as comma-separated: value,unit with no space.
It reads 3.2,mm
